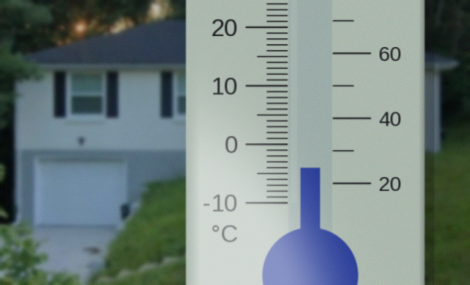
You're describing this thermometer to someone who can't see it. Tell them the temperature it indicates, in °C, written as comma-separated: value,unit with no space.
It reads -4,°C
